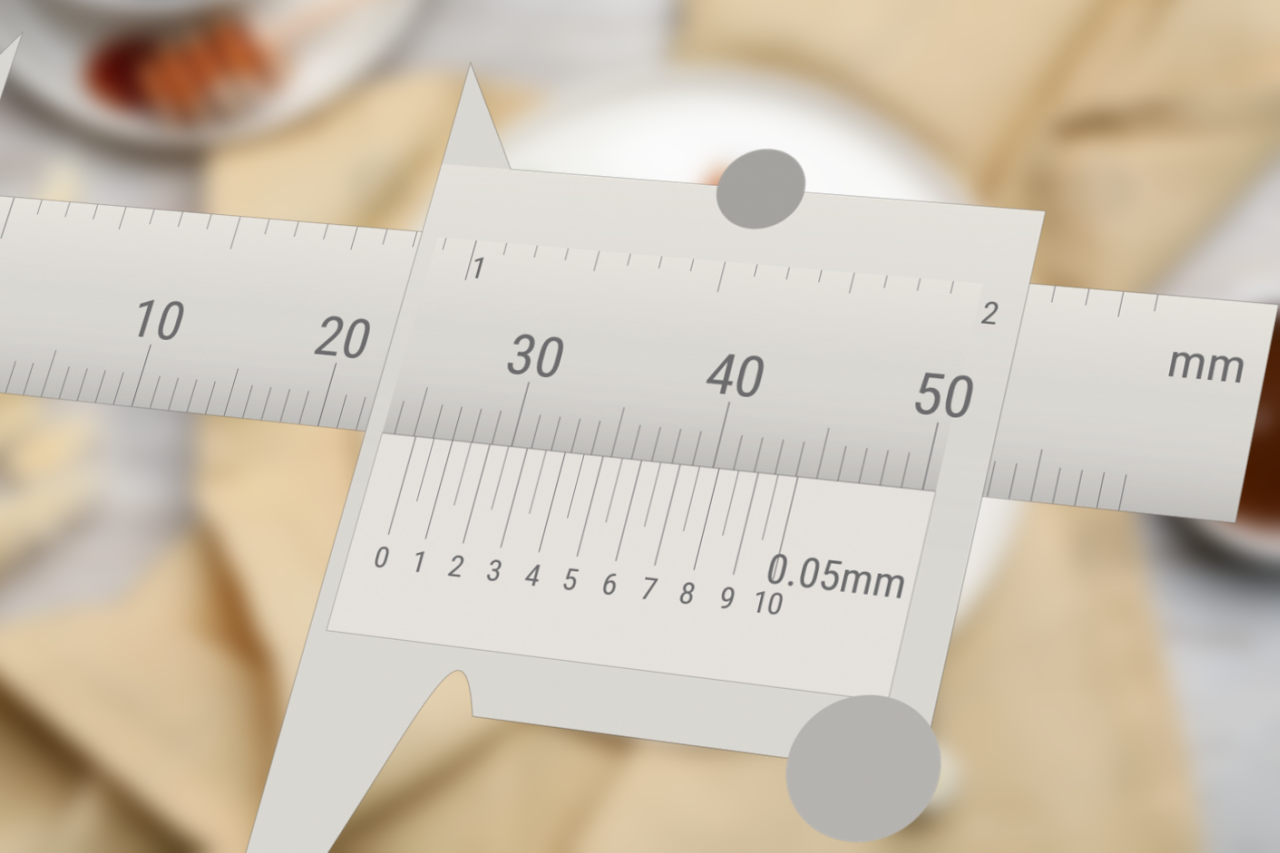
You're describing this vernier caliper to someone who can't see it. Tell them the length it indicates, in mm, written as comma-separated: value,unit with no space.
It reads 25.1,mm
